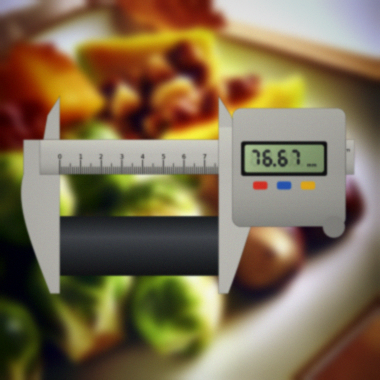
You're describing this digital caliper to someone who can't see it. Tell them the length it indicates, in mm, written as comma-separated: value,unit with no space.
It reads 76.67,mm
